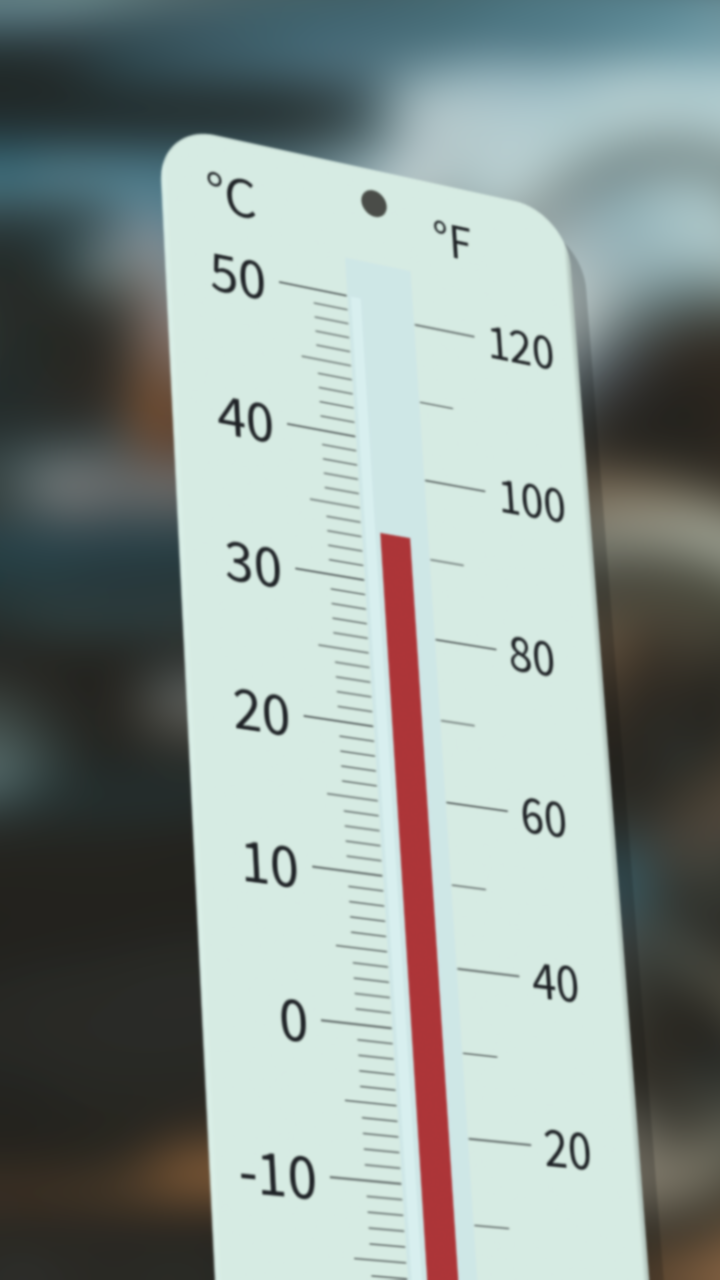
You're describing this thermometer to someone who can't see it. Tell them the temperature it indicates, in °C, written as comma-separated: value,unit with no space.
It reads 33.5,°C
